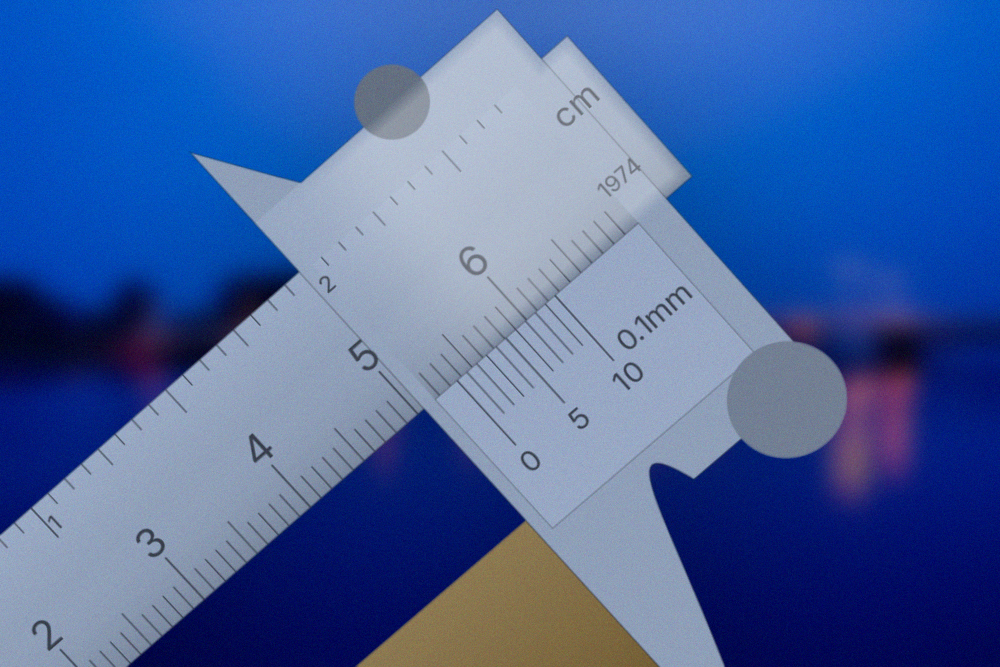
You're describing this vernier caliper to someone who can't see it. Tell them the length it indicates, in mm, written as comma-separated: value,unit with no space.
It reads 53.6,mm
